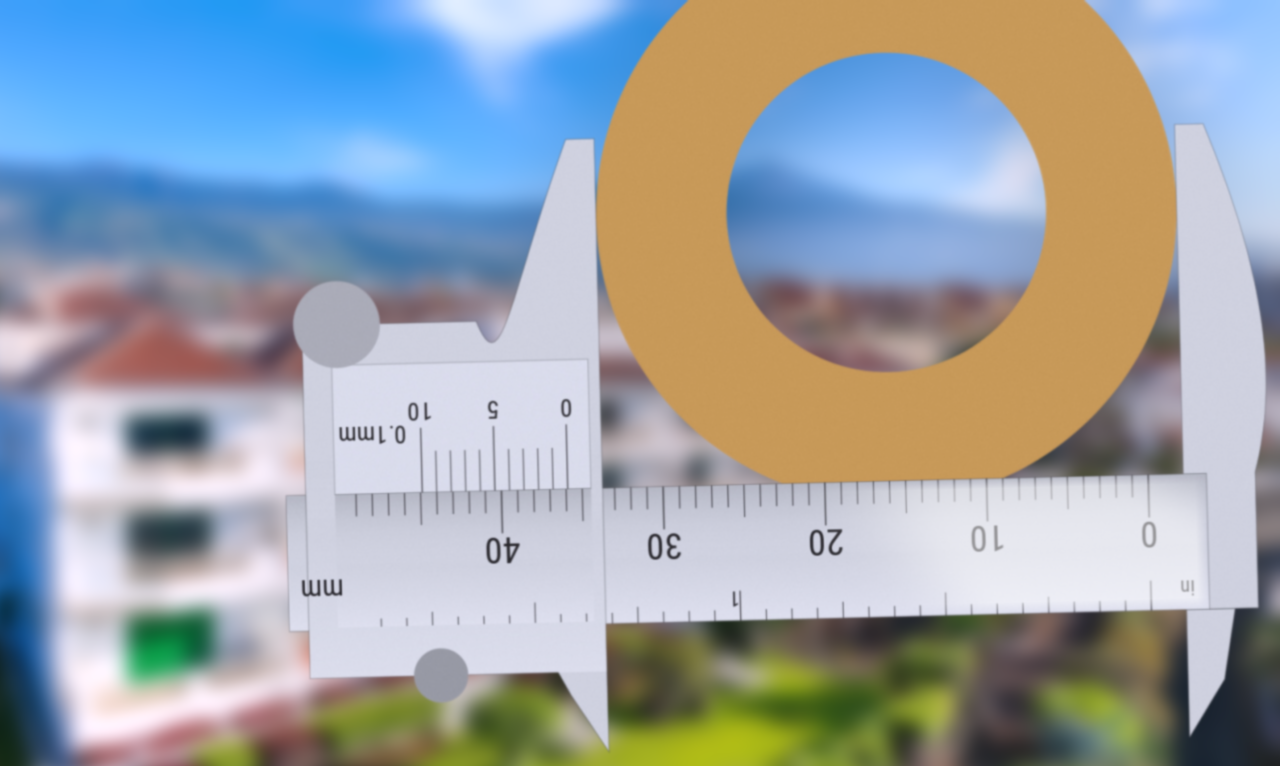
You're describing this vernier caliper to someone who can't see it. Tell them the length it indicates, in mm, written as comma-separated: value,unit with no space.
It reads 35.9,mm
